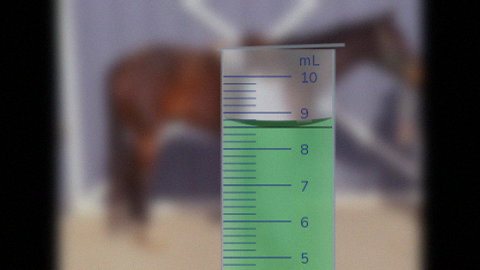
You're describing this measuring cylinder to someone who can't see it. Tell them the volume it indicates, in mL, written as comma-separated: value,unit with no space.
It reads 8.6,mL
